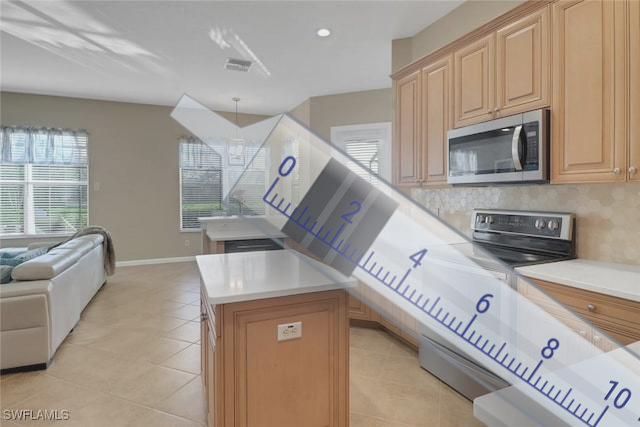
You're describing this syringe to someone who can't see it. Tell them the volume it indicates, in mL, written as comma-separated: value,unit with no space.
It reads 0.8,mL
